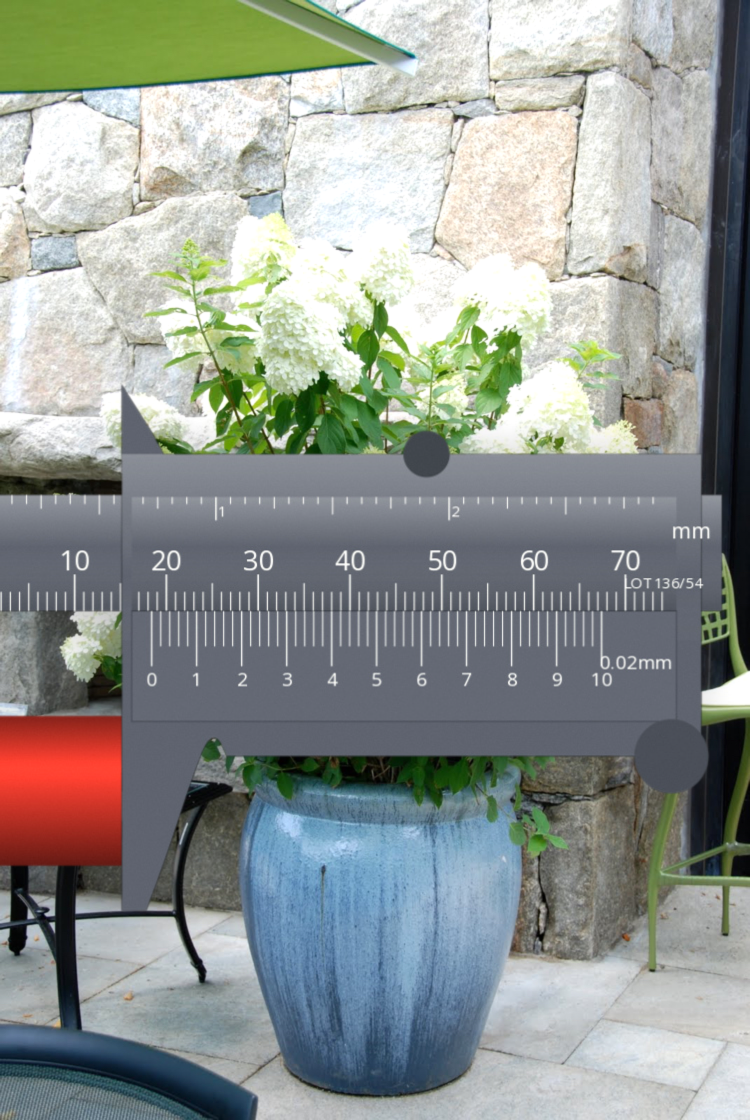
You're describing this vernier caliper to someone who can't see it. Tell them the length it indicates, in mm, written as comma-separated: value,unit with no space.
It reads 18.4,mm
